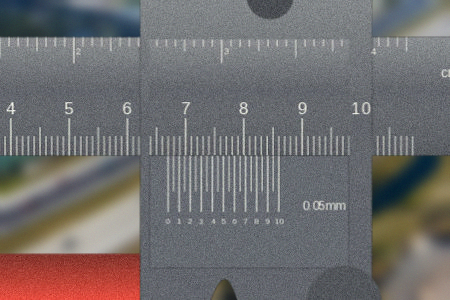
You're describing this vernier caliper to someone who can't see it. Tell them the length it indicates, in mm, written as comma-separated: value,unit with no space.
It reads 67.0,mm
